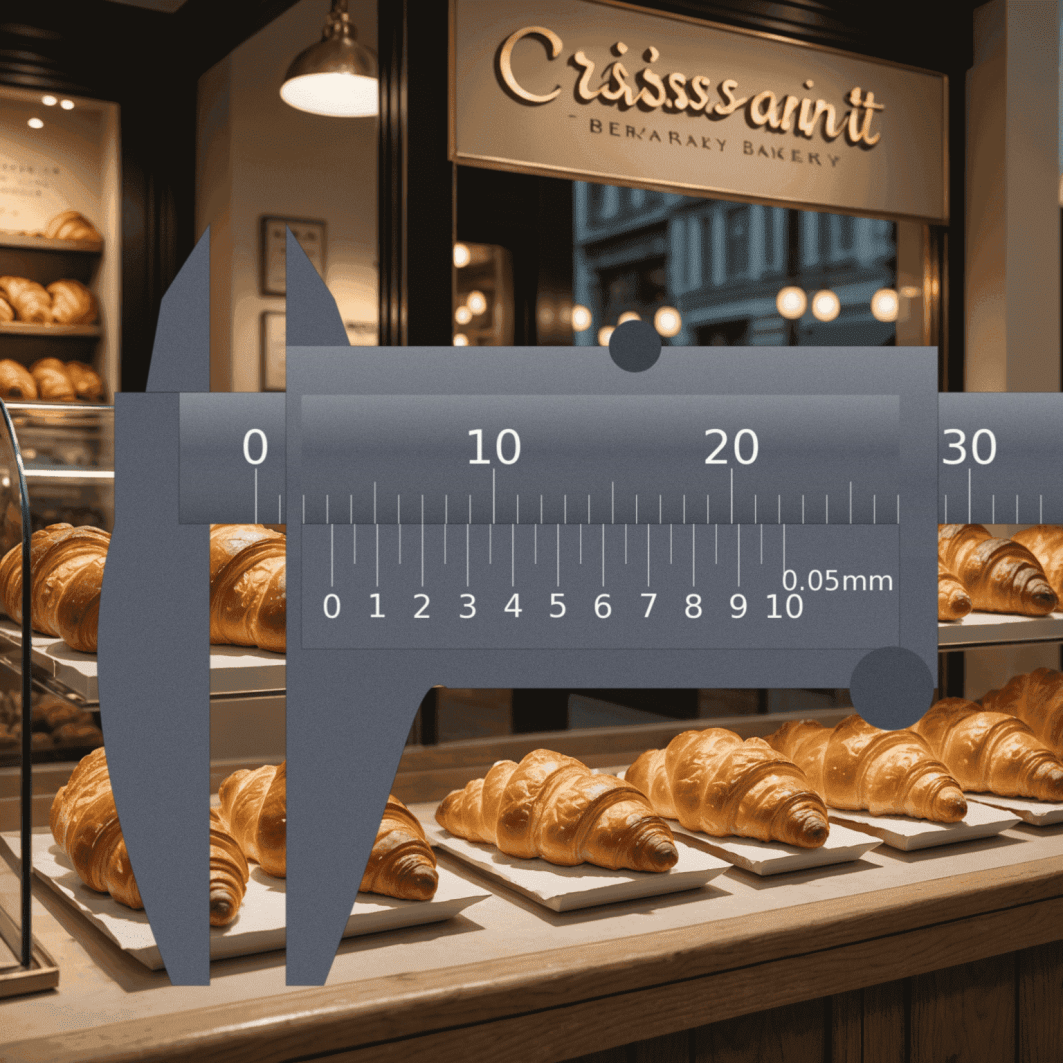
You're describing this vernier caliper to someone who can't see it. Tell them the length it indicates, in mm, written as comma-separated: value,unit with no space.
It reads 3.20,mm
